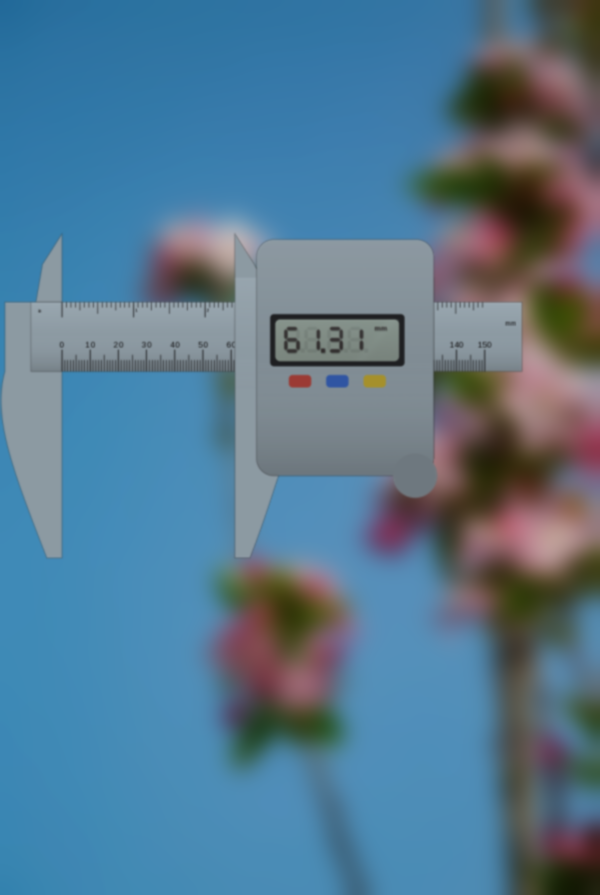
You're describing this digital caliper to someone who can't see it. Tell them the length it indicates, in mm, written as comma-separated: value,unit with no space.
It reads 61.31,mm
